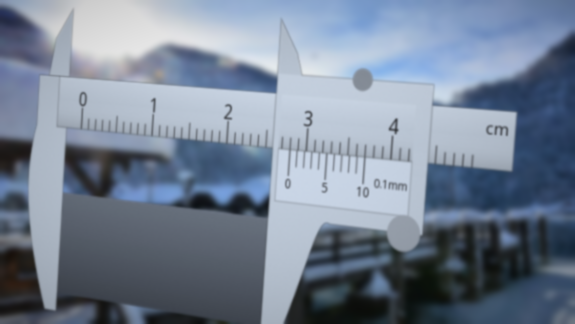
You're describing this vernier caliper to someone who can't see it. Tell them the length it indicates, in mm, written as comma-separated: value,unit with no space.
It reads 28.0,mm
